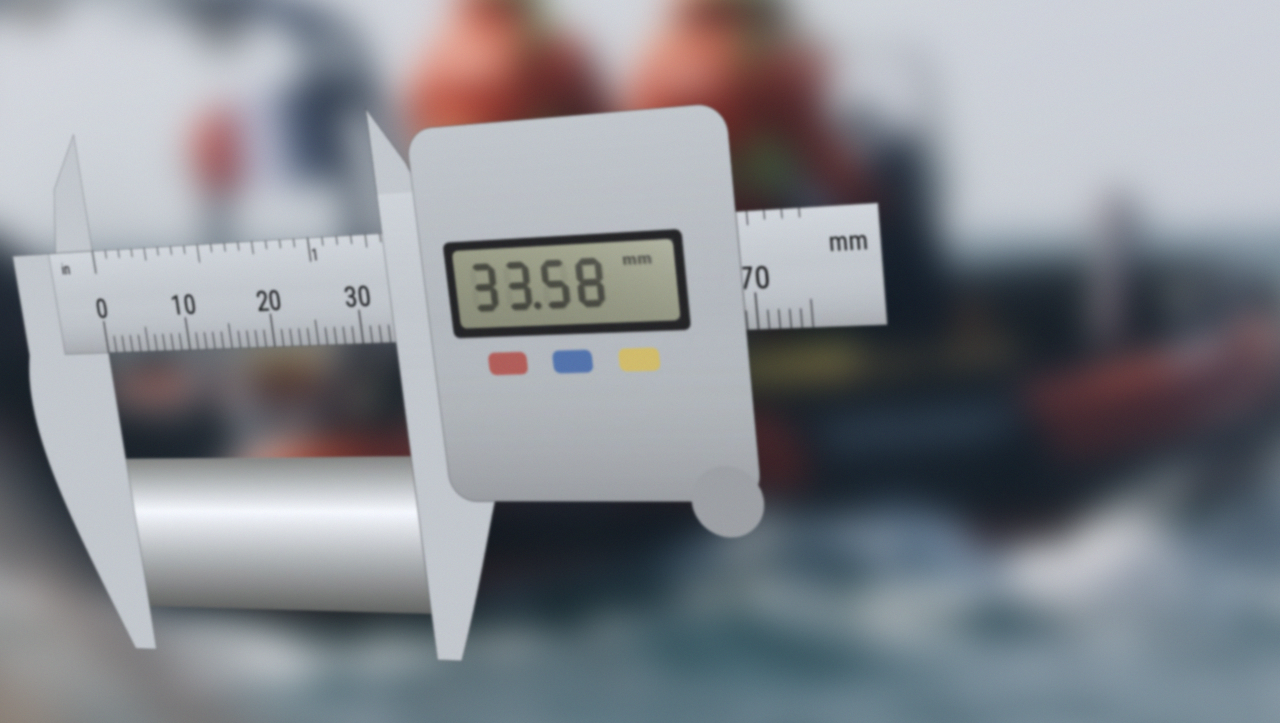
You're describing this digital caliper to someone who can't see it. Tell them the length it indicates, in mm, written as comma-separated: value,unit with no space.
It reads 33.58,mm
